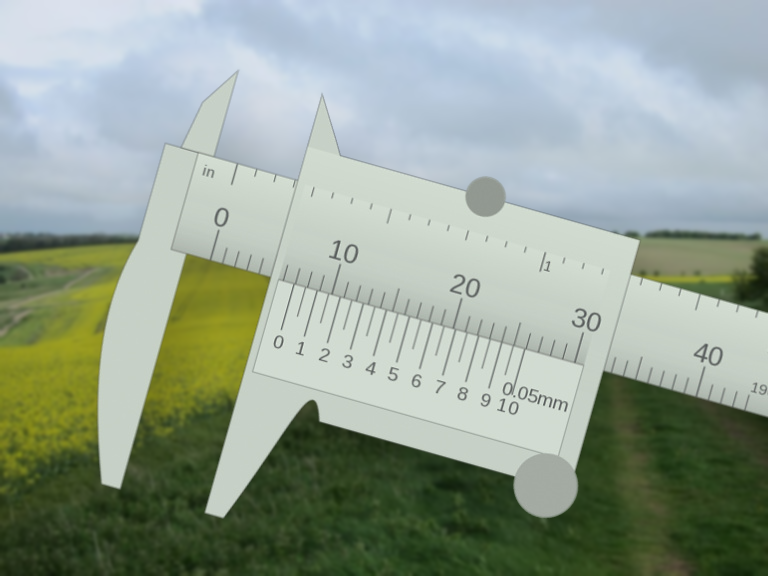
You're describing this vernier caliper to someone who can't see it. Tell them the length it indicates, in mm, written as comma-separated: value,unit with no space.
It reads 6.9,mm
